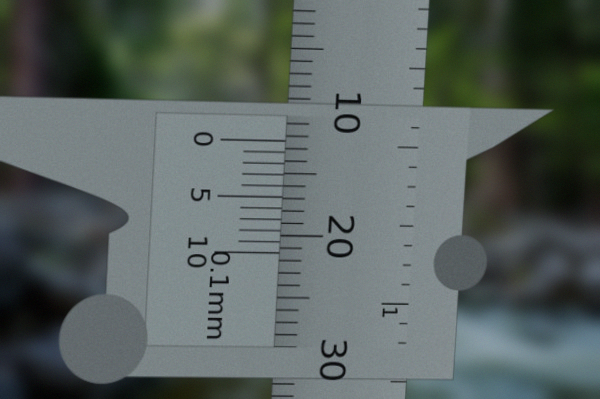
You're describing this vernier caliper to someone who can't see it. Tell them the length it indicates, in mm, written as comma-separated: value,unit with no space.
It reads 12.4,mm
